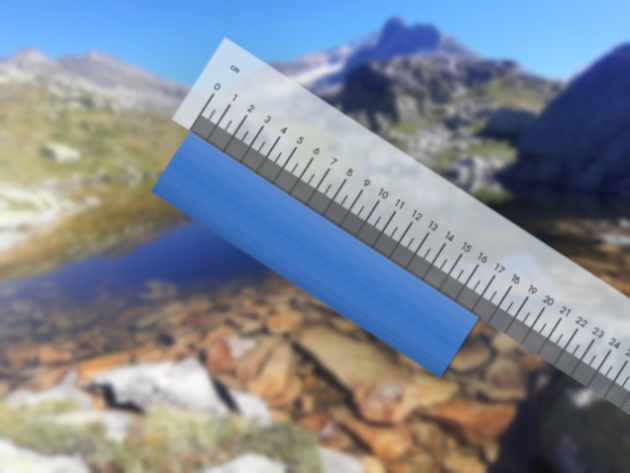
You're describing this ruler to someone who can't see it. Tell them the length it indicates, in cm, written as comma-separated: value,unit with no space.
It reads 17.5,cm
